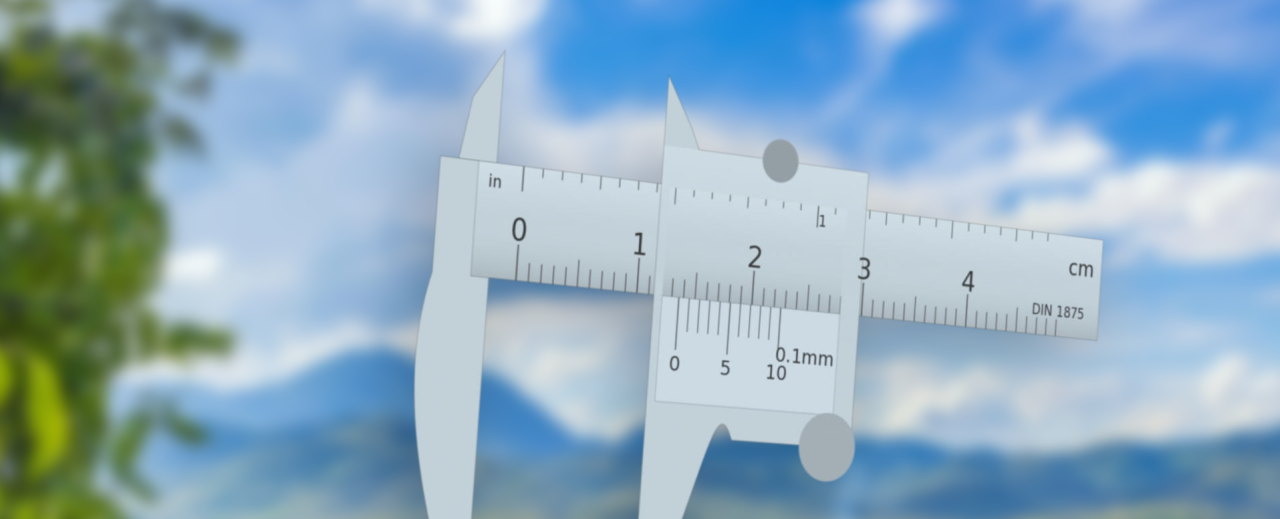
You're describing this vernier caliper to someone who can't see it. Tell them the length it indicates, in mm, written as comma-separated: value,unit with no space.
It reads 13.6,mm
